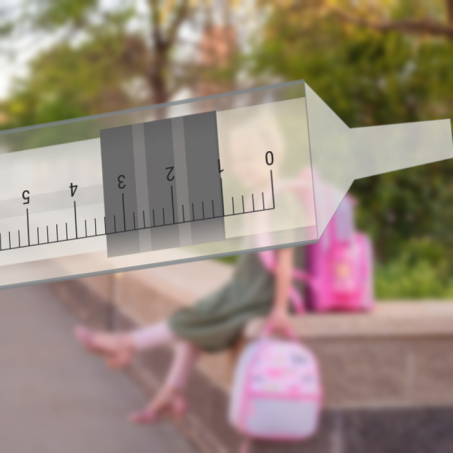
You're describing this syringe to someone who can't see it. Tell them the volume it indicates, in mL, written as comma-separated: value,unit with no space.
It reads 1,mL
